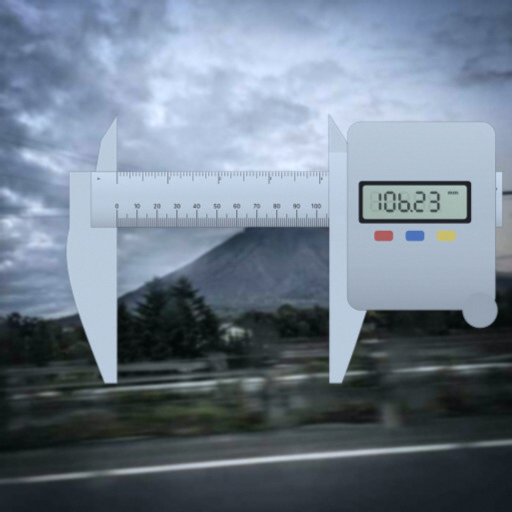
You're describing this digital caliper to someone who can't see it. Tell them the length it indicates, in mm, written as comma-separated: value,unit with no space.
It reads 106.23,mm
